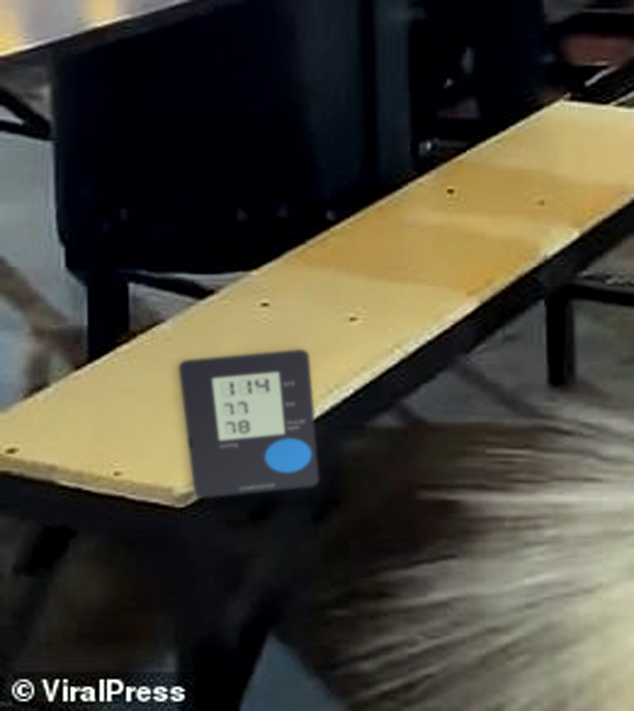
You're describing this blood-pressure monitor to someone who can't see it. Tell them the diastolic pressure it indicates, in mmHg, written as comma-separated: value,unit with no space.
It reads 77,mmHg
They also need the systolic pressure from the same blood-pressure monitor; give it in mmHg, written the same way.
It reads 114,mmHg
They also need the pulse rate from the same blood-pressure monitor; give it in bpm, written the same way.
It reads 78,bpm
